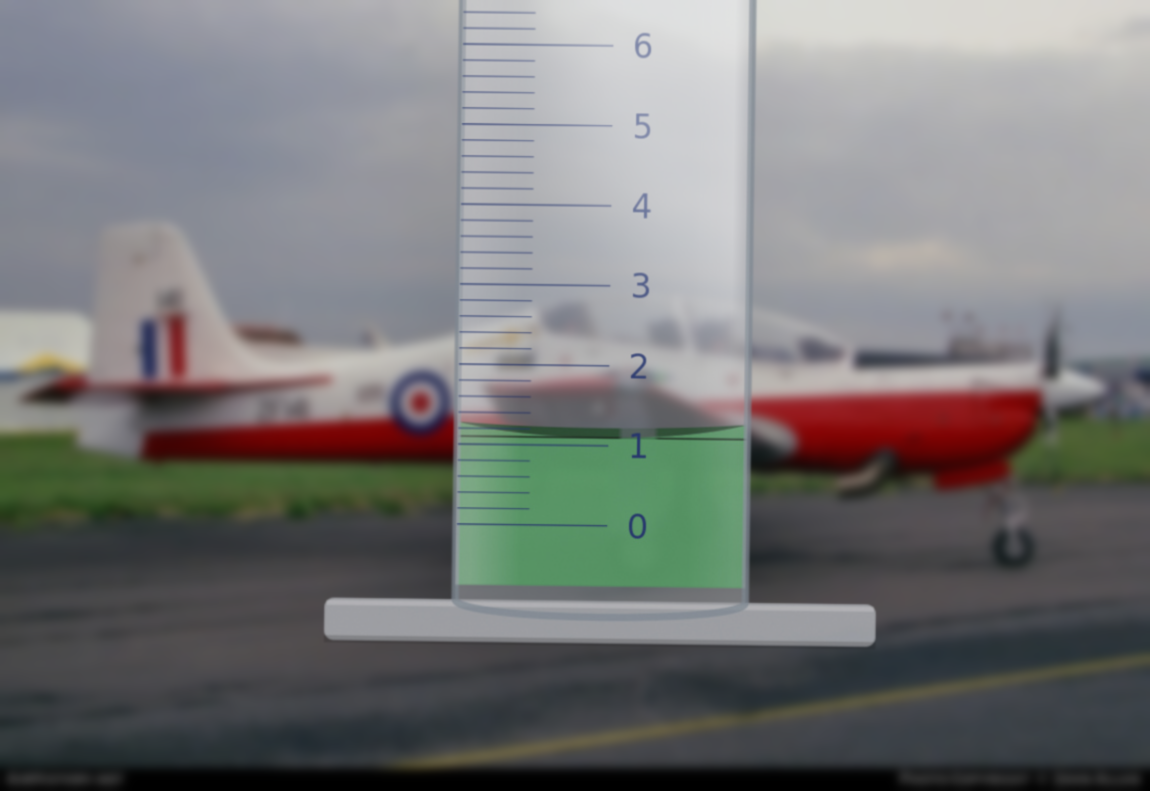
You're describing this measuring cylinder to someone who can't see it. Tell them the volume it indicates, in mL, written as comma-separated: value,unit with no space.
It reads 1.1,mL
